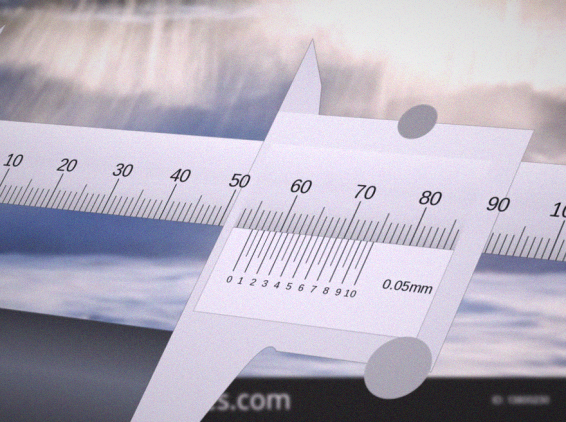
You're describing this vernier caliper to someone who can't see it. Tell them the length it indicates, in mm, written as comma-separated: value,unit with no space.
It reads 55.6,mm
